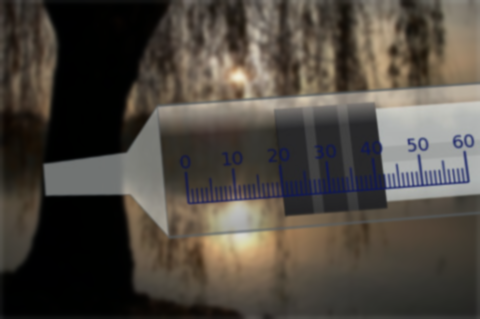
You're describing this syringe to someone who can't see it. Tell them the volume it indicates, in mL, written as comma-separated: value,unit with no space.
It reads 20,mL
